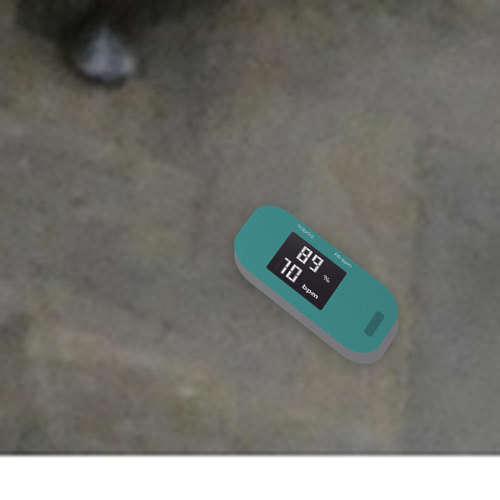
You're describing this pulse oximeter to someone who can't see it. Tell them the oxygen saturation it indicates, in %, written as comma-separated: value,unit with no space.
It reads 89,%
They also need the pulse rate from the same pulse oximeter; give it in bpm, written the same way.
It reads 70,bpm
